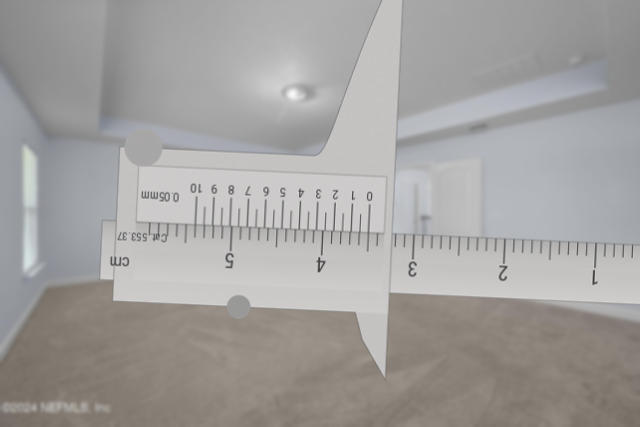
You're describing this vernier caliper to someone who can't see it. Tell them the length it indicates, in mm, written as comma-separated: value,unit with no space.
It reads 35.0,mm
